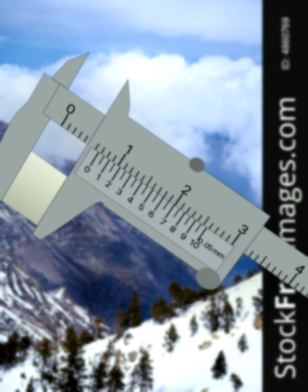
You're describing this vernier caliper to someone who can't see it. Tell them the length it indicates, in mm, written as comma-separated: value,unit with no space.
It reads 6.6,mm
